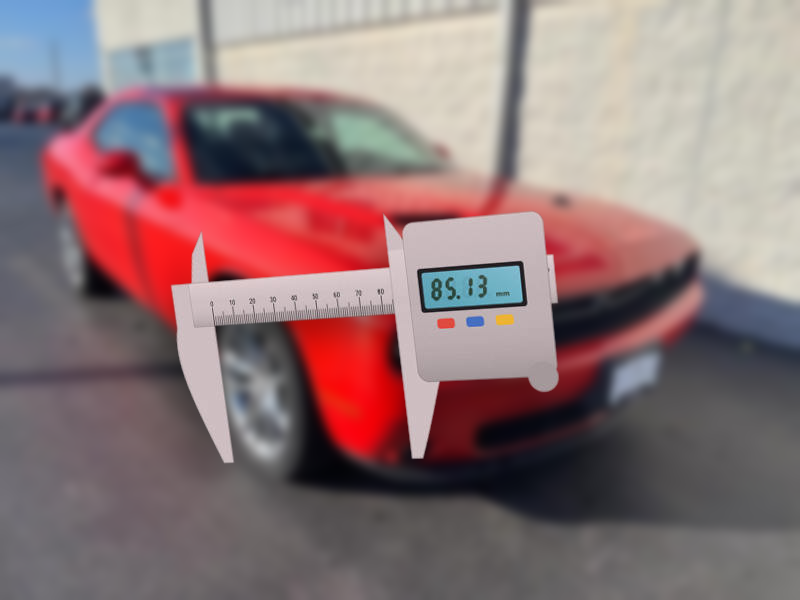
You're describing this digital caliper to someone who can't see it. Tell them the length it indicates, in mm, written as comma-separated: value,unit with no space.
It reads 85.13,mm
